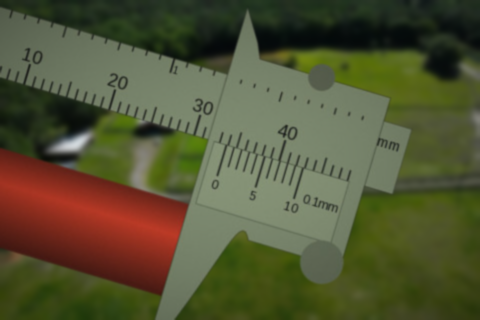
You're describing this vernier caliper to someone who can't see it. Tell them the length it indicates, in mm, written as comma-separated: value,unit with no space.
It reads 33.8,mm
